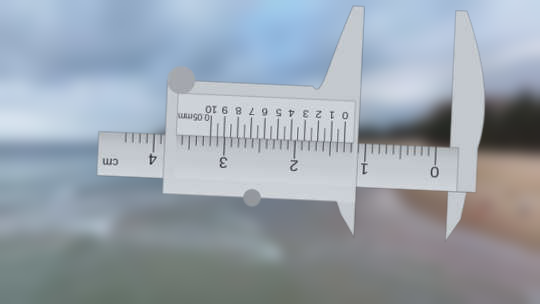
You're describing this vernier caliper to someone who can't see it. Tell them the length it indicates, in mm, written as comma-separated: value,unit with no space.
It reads 13.0,mm
